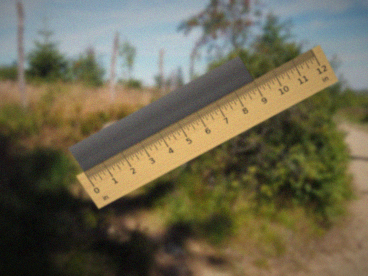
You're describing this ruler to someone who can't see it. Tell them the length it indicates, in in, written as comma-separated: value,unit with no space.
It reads 9,in
